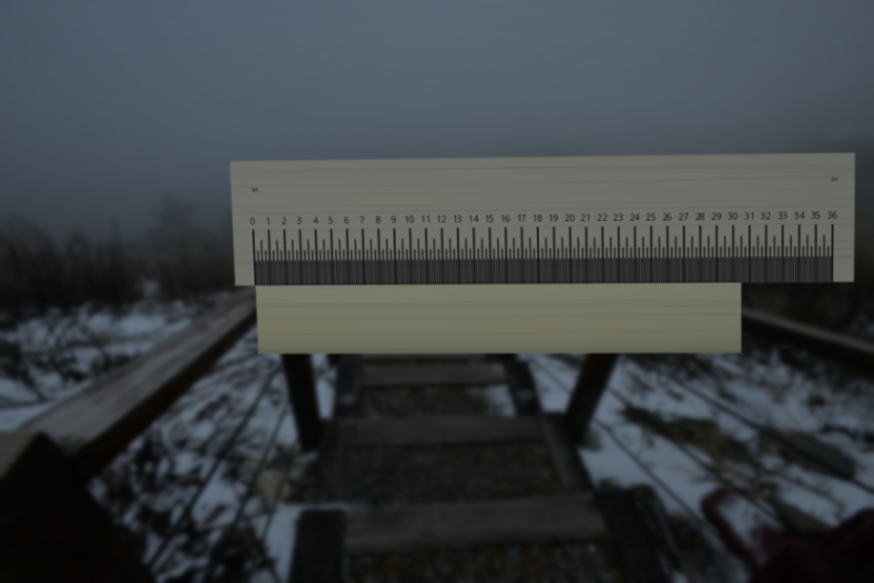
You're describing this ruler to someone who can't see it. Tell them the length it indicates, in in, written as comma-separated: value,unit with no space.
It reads 30.5,in
